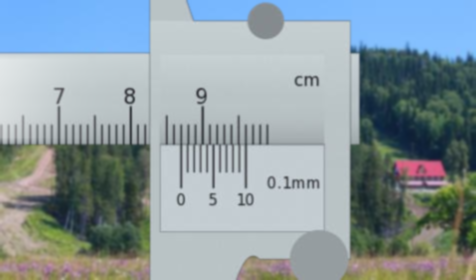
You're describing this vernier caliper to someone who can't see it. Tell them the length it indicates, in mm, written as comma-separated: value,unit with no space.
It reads 87.0,mm
